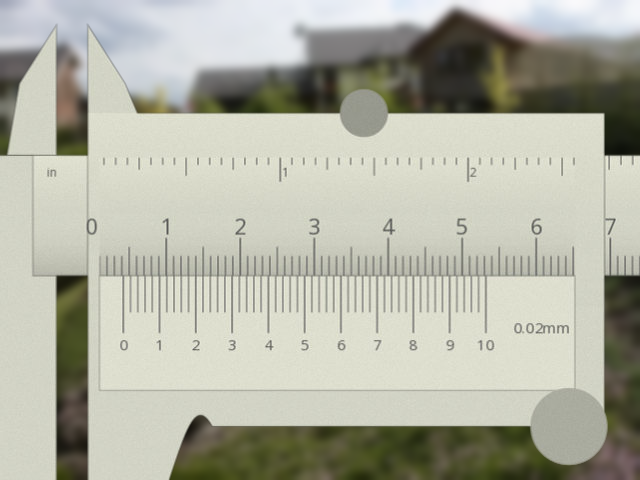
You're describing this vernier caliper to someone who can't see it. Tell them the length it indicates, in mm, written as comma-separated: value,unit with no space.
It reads 4.2,mm
